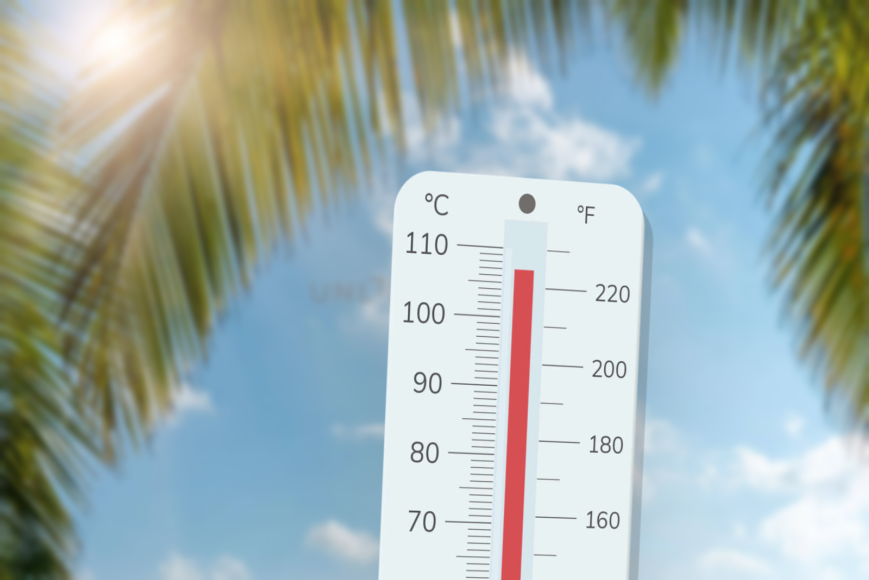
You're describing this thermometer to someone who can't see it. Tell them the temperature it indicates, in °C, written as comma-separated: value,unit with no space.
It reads 107,°C
